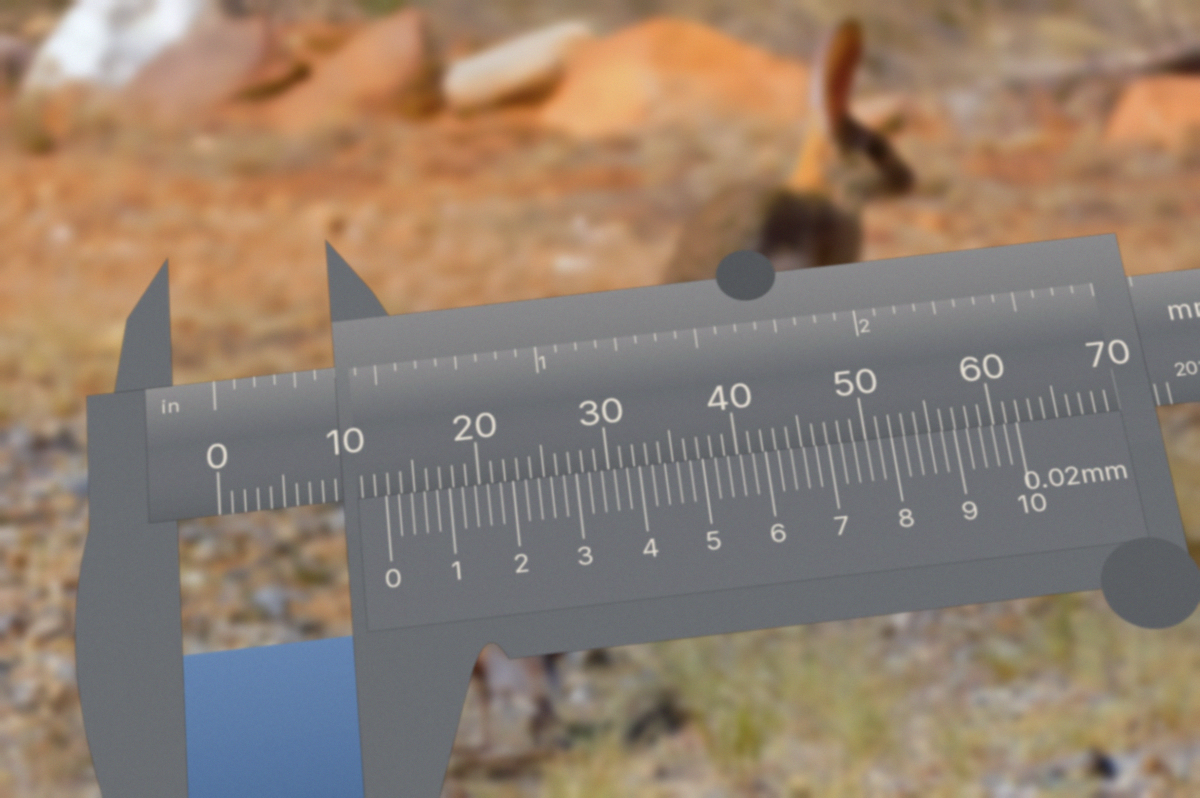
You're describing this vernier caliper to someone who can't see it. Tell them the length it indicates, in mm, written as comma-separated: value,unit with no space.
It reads 12.8,mm
